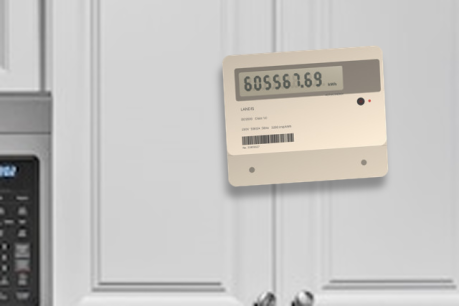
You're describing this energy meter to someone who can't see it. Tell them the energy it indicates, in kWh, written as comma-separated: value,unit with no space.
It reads 605567.69,kWh
